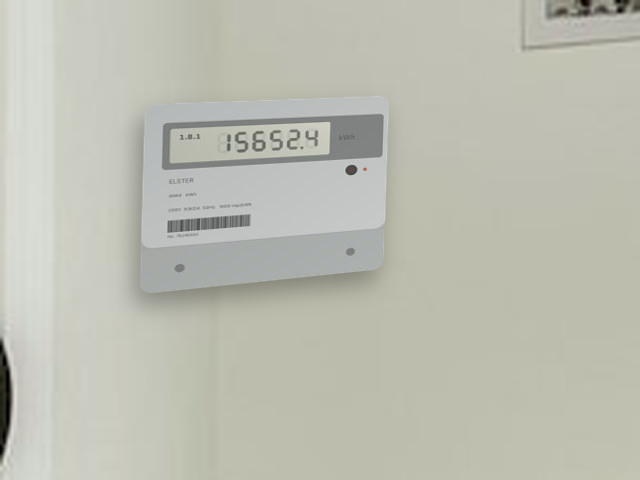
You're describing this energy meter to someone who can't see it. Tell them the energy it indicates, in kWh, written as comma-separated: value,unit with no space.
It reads 15652.4,kWh
